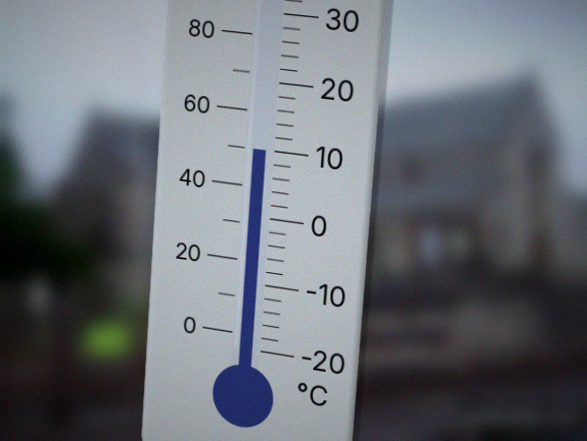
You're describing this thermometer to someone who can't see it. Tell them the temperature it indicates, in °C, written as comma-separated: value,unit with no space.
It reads 10,°C
